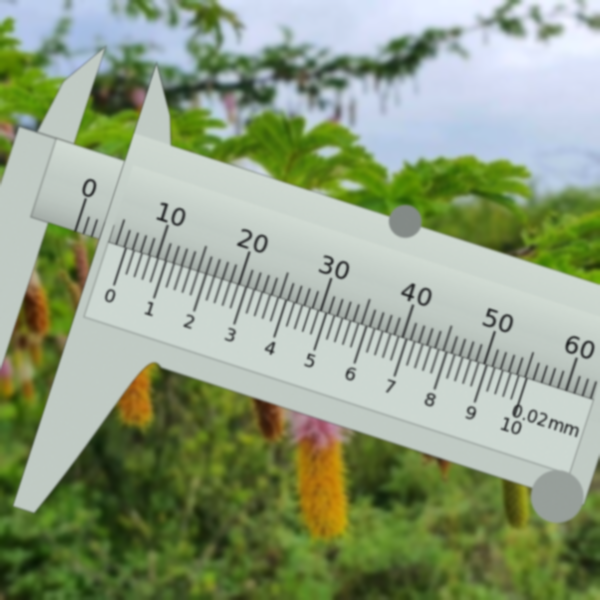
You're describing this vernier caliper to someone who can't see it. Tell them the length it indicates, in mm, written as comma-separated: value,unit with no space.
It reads 6.2,mm
